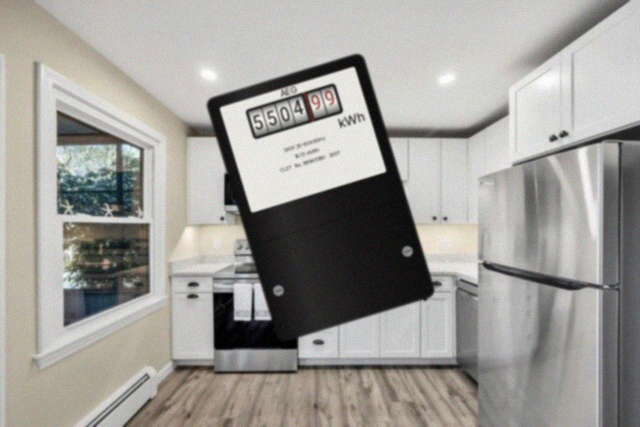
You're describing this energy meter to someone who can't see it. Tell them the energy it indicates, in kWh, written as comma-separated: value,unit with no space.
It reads 5504.99,kWh
